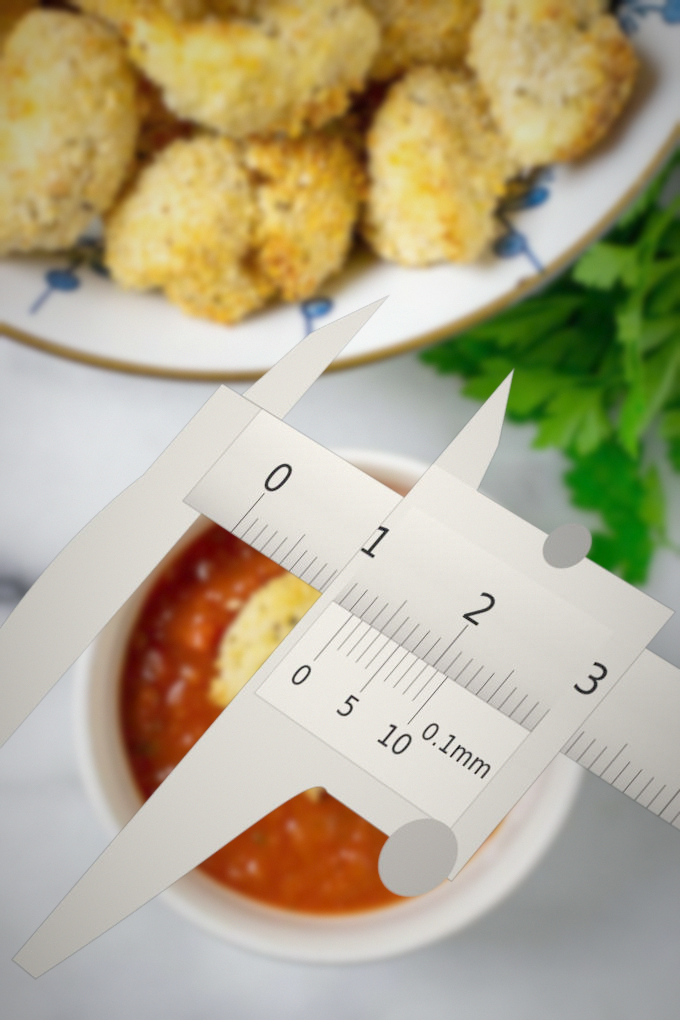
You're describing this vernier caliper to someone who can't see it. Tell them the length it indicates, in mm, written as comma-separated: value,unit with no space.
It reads 12.4,mm
